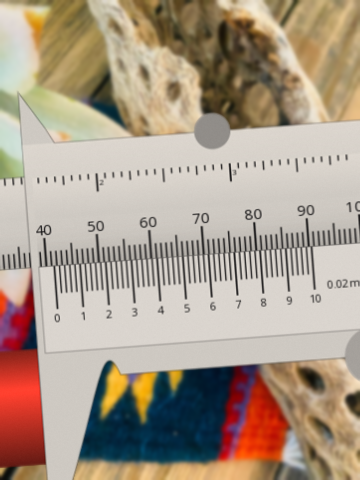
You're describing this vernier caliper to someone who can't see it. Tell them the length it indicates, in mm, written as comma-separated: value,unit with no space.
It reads 41.5,mm
